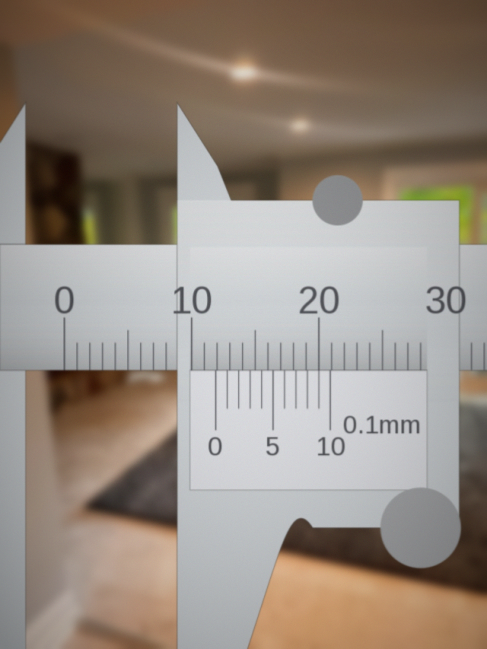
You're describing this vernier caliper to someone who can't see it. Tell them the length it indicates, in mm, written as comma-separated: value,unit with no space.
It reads 11.9,mm
